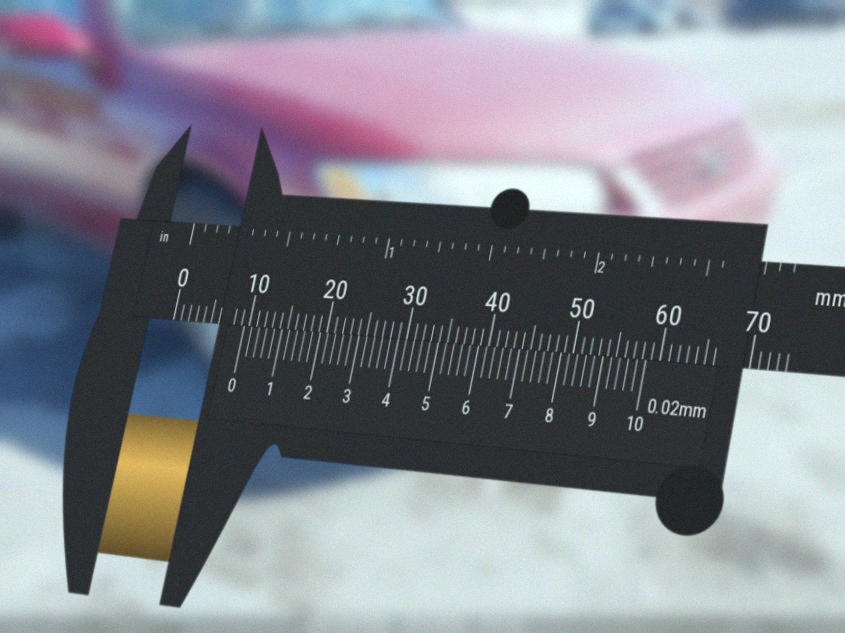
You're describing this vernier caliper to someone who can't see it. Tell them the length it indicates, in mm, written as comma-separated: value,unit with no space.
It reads 9.4,mm
